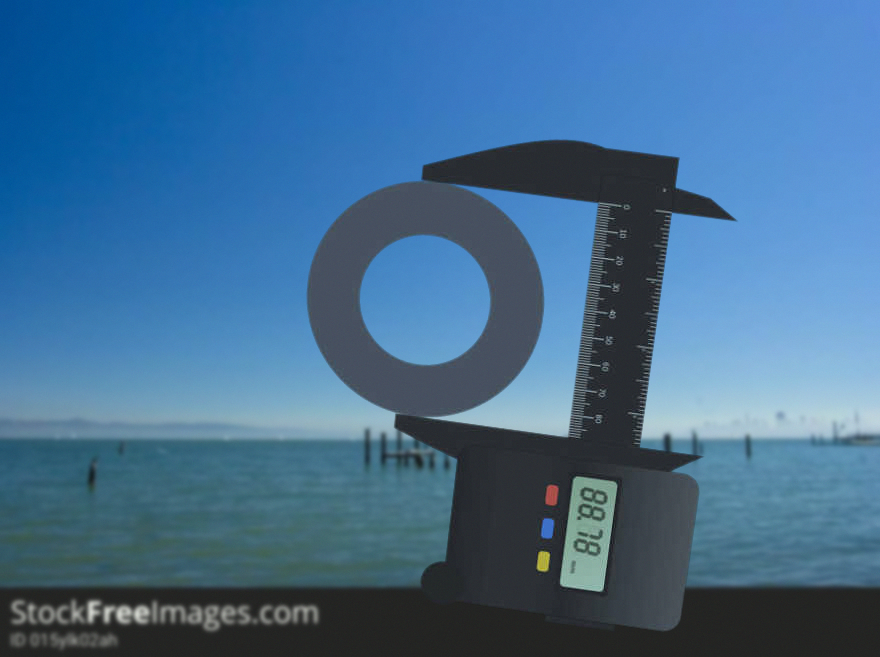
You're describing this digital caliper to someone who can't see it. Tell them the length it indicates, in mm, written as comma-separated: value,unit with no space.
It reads 88.78,mm
